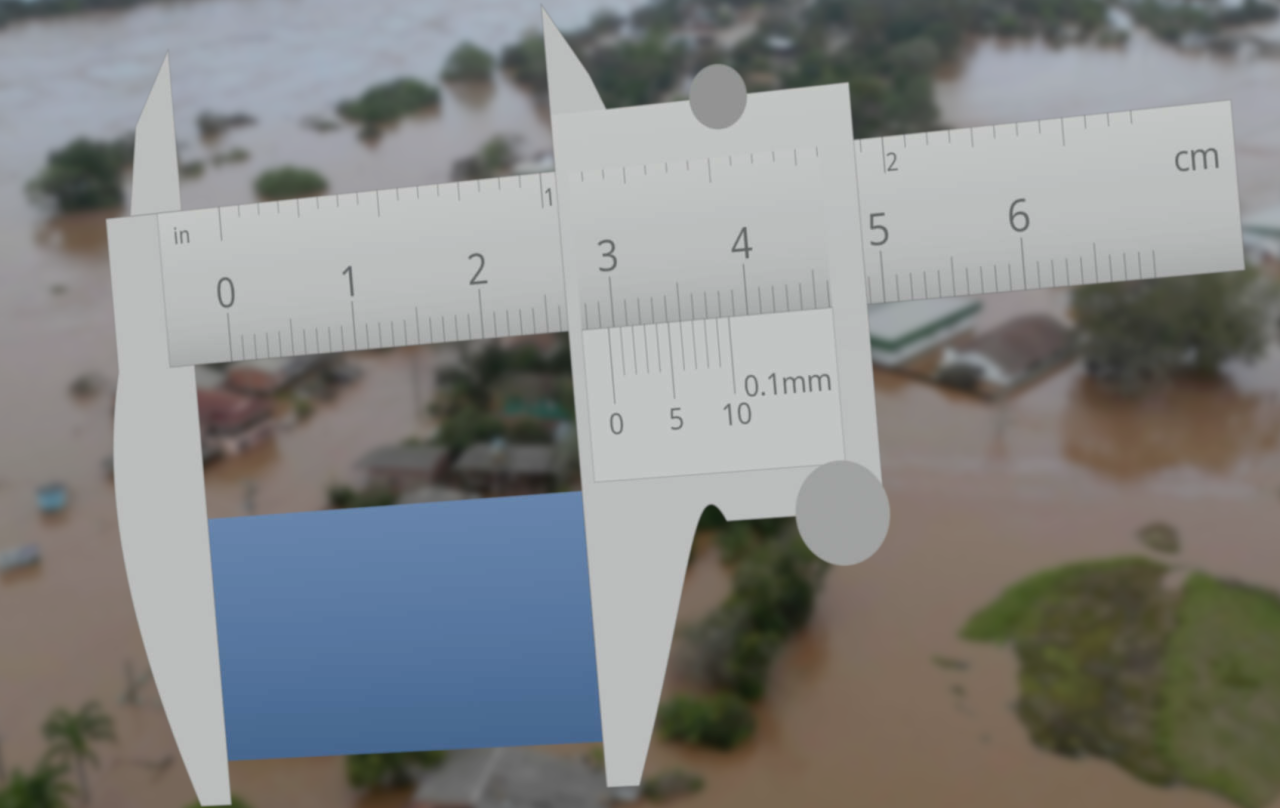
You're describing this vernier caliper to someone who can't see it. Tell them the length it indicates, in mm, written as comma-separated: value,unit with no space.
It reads 29.6,mm
